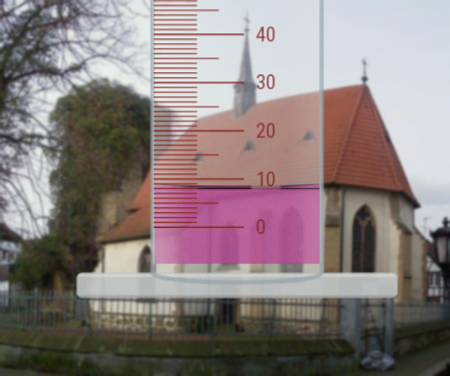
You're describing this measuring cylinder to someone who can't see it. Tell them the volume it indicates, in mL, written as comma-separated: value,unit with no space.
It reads 8,mL
